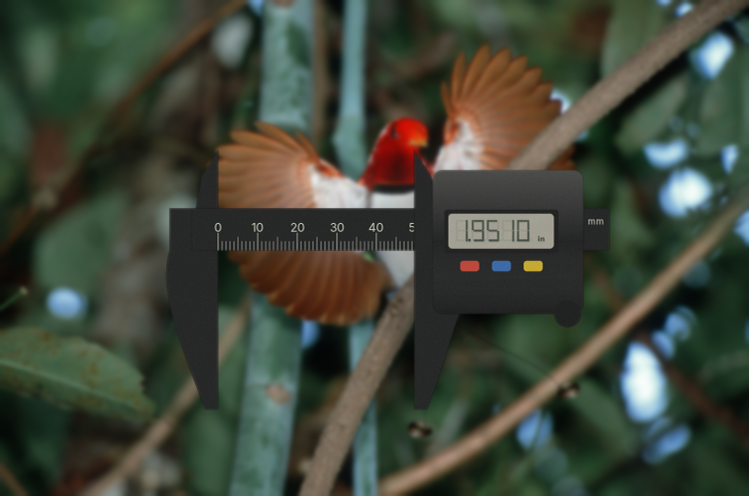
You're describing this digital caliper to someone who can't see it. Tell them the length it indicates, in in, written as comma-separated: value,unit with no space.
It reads 1.9510,in
